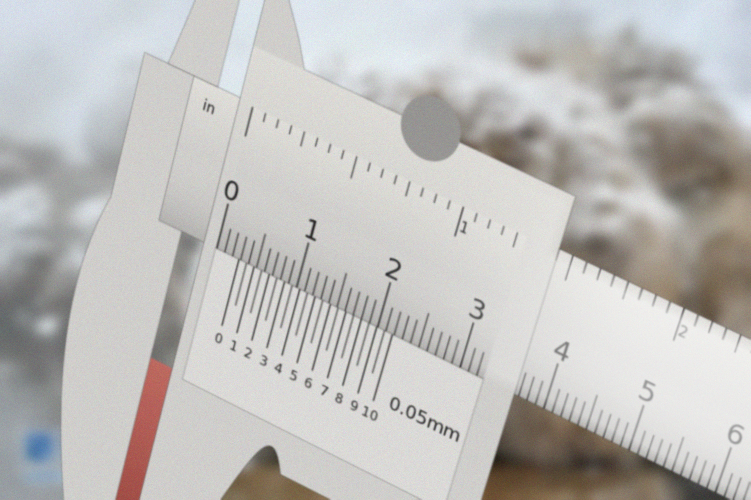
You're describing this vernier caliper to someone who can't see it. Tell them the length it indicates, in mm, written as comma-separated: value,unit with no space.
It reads 2.8,mm
